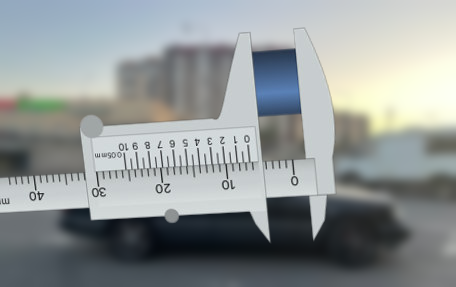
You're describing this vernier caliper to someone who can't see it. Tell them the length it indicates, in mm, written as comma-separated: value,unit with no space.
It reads 6.4,mm
